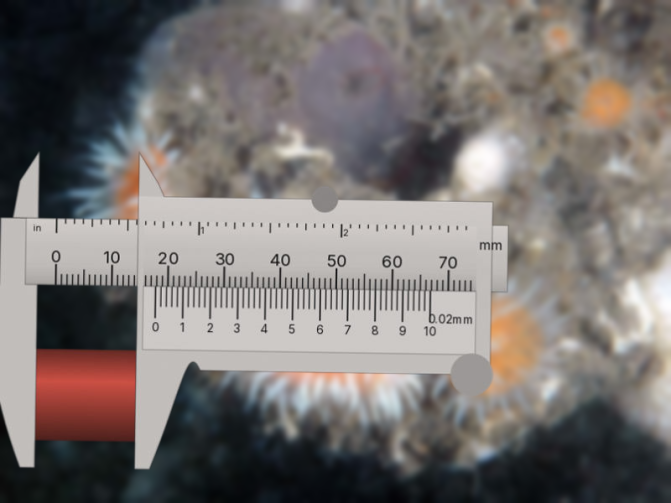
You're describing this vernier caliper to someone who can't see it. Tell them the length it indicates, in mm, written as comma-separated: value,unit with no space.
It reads 17.8,mm
